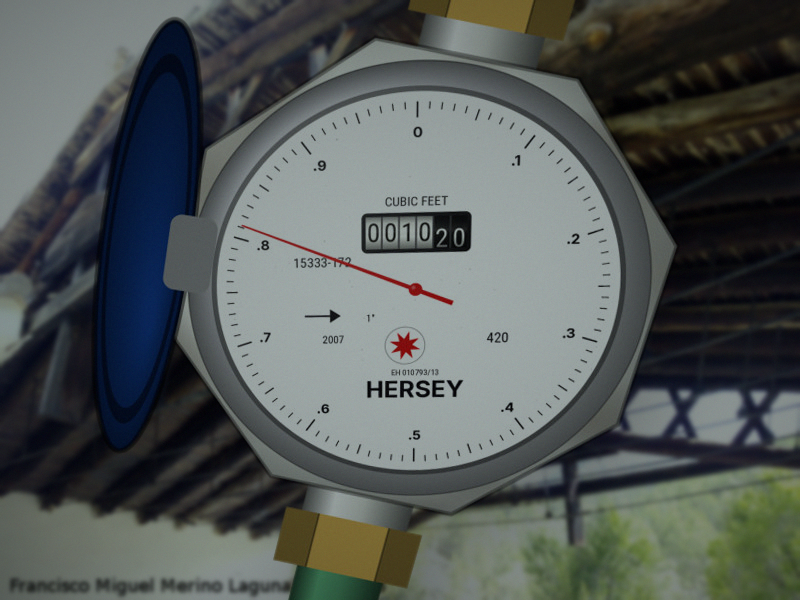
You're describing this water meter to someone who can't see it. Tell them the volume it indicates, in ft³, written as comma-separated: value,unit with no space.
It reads 1019.81,ft³
